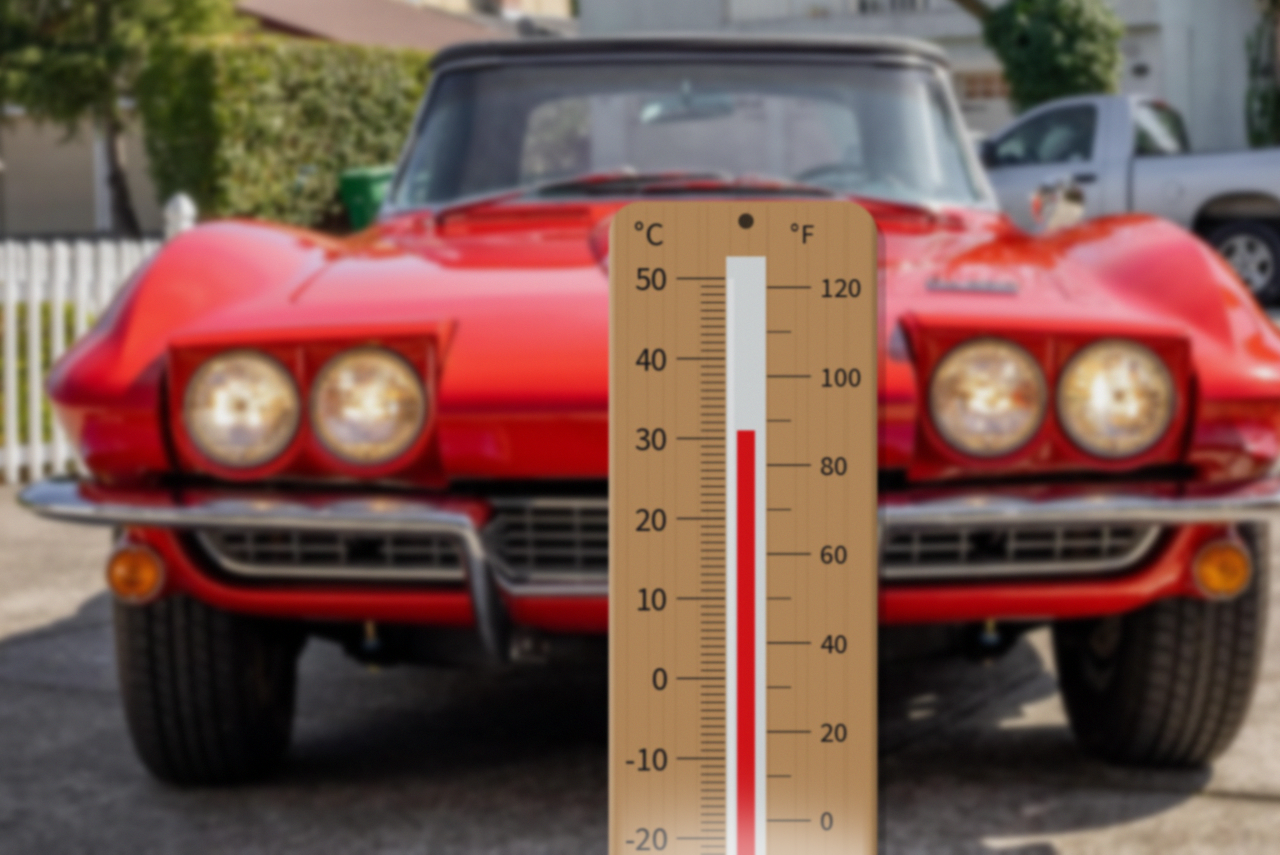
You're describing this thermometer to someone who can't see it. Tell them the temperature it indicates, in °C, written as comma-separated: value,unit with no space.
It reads 31,°C
